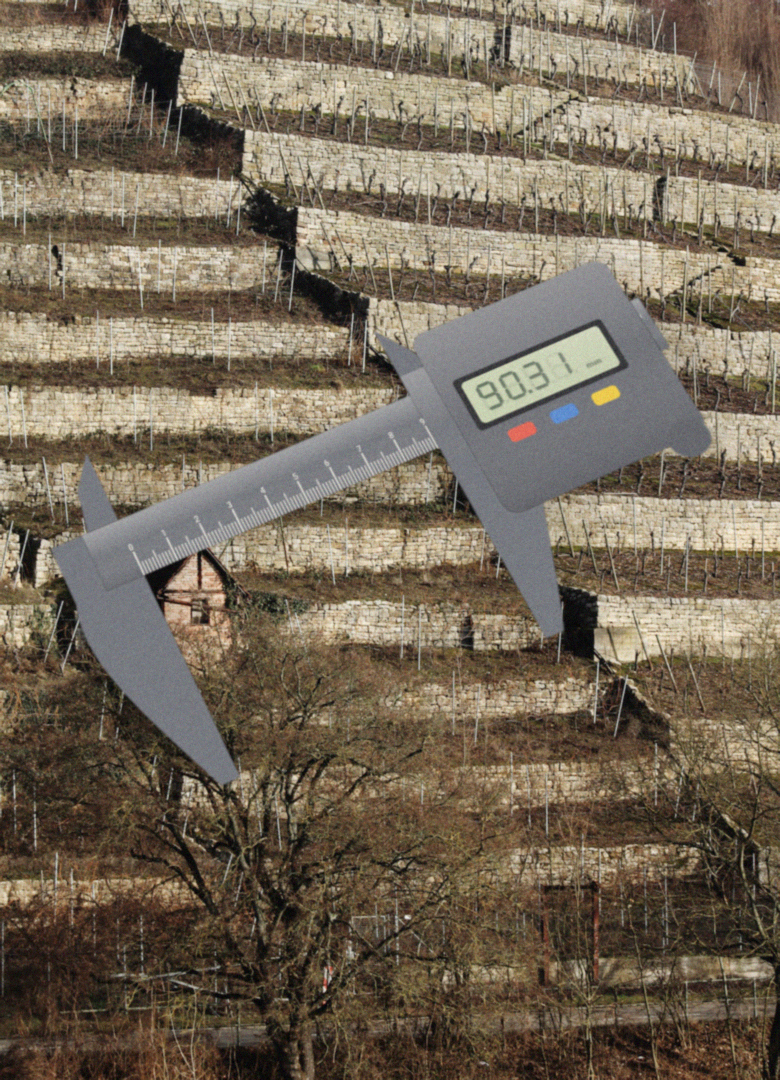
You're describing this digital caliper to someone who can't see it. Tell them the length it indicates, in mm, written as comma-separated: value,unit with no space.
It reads 90.31,mm
